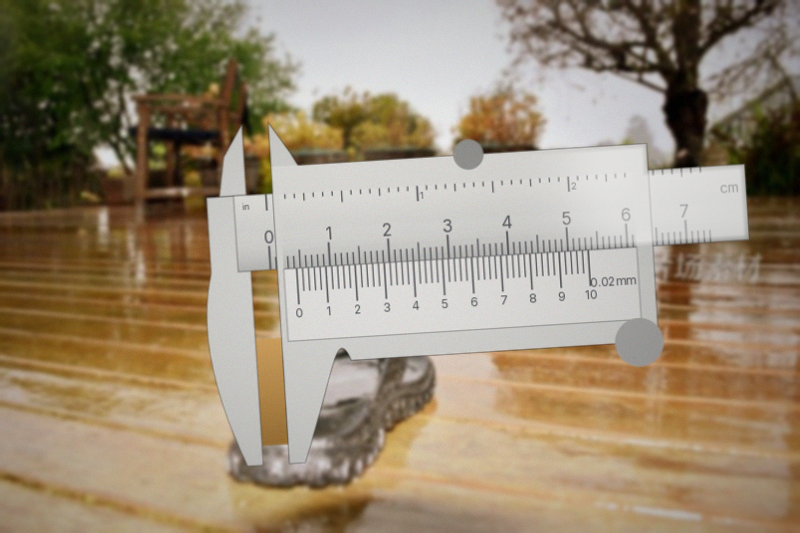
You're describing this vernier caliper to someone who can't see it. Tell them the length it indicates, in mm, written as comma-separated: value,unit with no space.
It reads 4.4,mm
